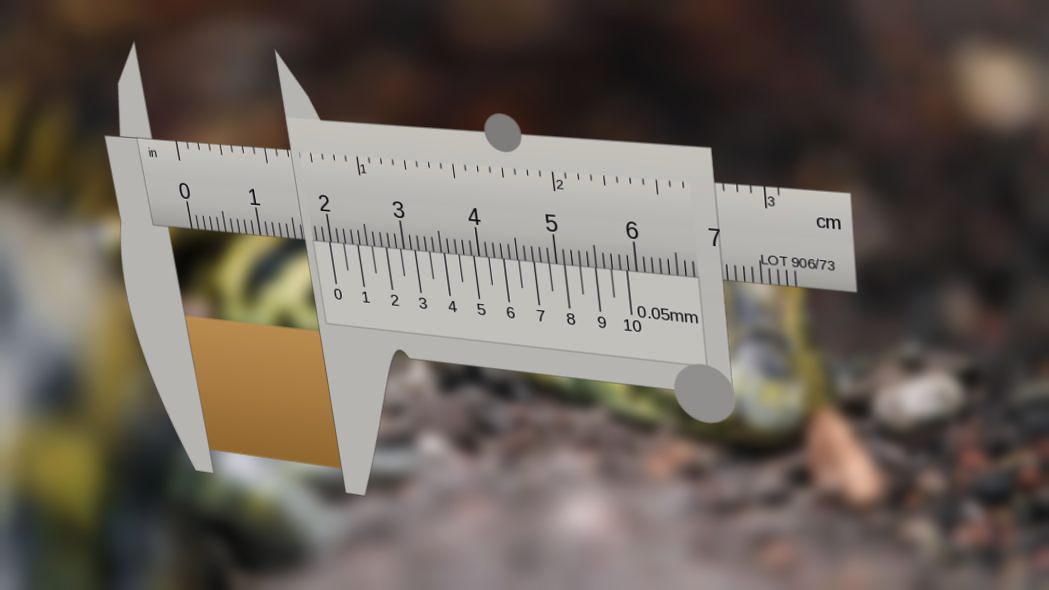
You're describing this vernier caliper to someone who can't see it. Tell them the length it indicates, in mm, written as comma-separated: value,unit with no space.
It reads 19.8,mm
